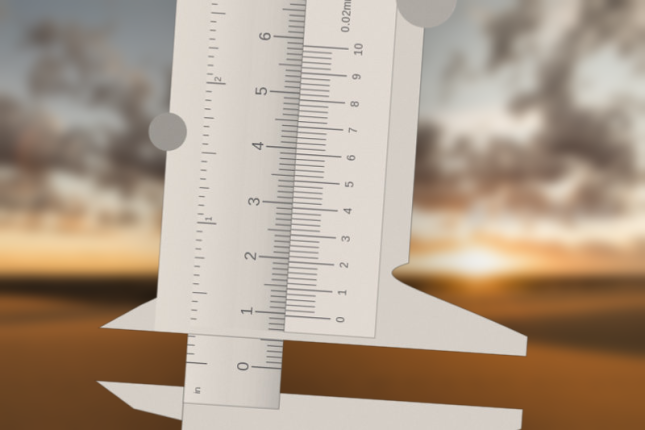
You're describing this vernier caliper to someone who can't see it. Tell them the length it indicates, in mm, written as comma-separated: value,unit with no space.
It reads 9.6,mm
